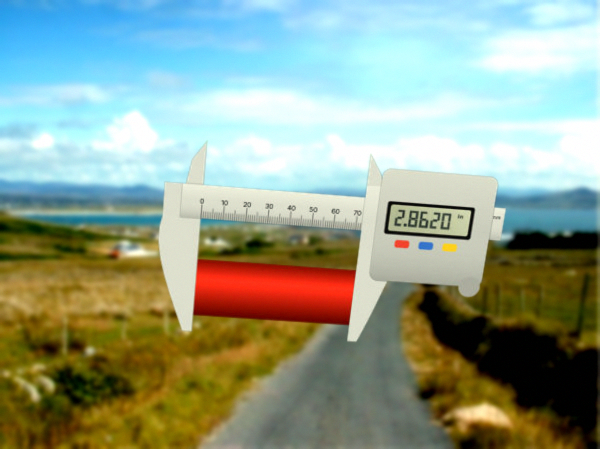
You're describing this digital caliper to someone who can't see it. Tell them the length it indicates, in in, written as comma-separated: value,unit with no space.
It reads 2.8620,in
